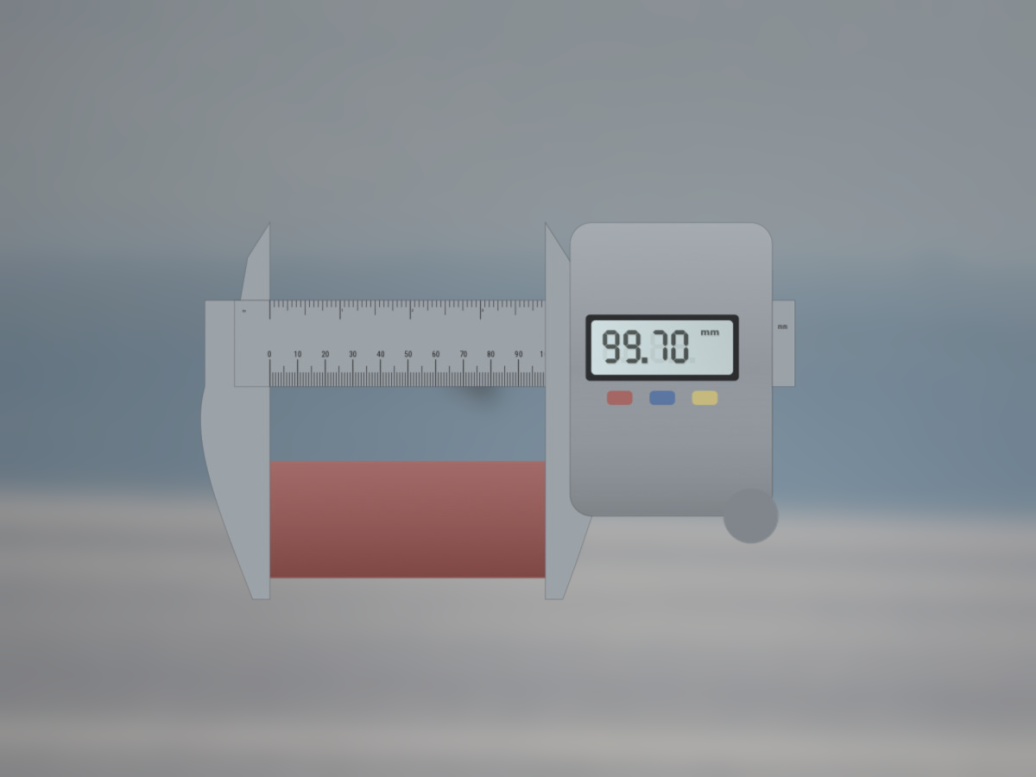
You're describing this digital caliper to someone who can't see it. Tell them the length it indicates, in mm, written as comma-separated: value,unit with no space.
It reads 99.70,mm
